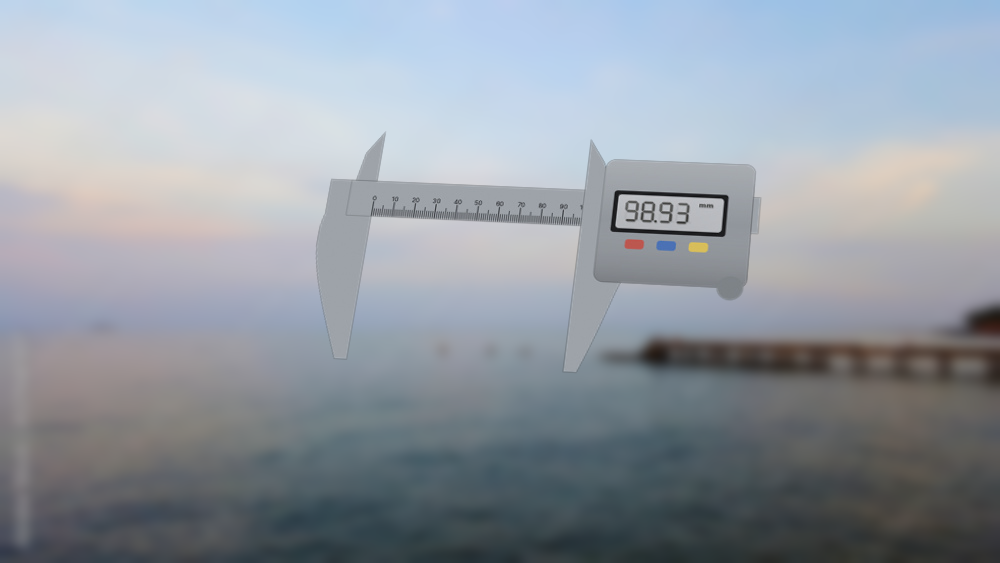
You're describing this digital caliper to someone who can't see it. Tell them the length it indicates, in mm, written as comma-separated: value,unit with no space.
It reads 98.93,mm
